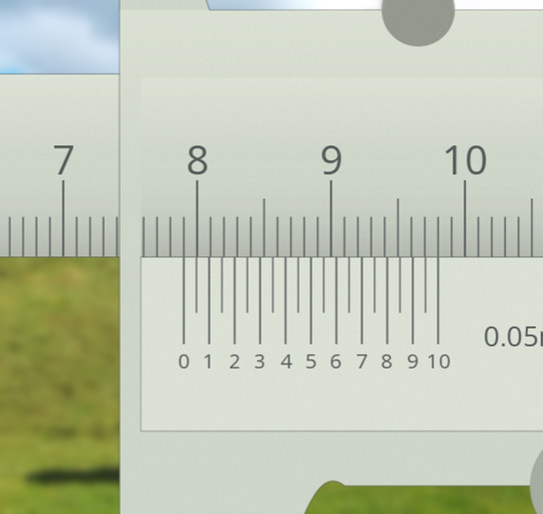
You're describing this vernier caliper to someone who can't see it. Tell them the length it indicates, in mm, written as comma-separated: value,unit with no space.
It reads 79.0,mm
